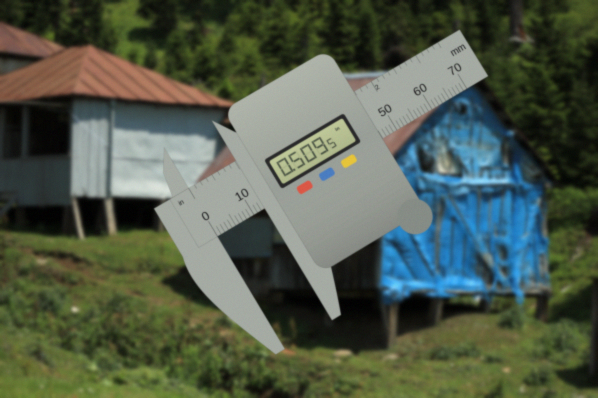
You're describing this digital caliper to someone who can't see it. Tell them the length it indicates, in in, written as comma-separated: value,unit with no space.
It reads 0.5095,in
